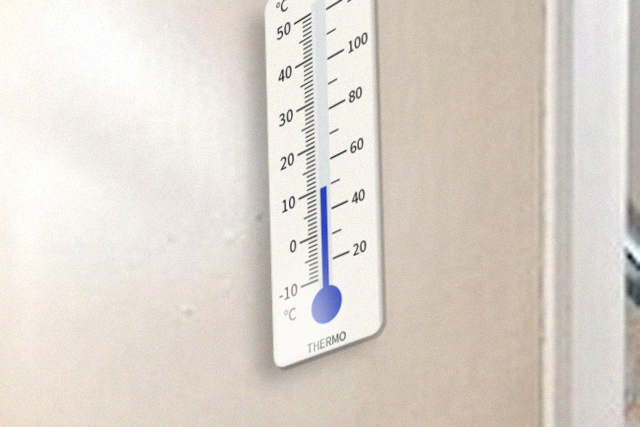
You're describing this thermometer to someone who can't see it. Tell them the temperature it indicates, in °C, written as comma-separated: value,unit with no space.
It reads 10,°C
